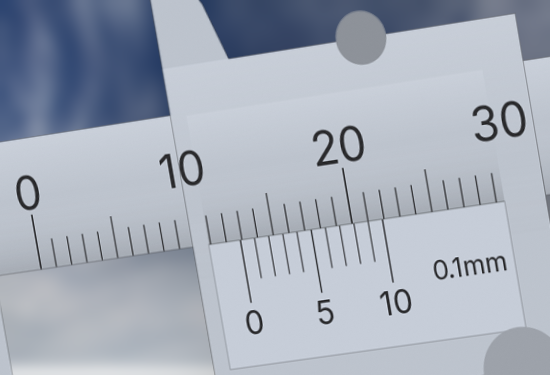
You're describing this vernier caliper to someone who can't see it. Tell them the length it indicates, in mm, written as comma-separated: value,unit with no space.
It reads 12.9,mm
